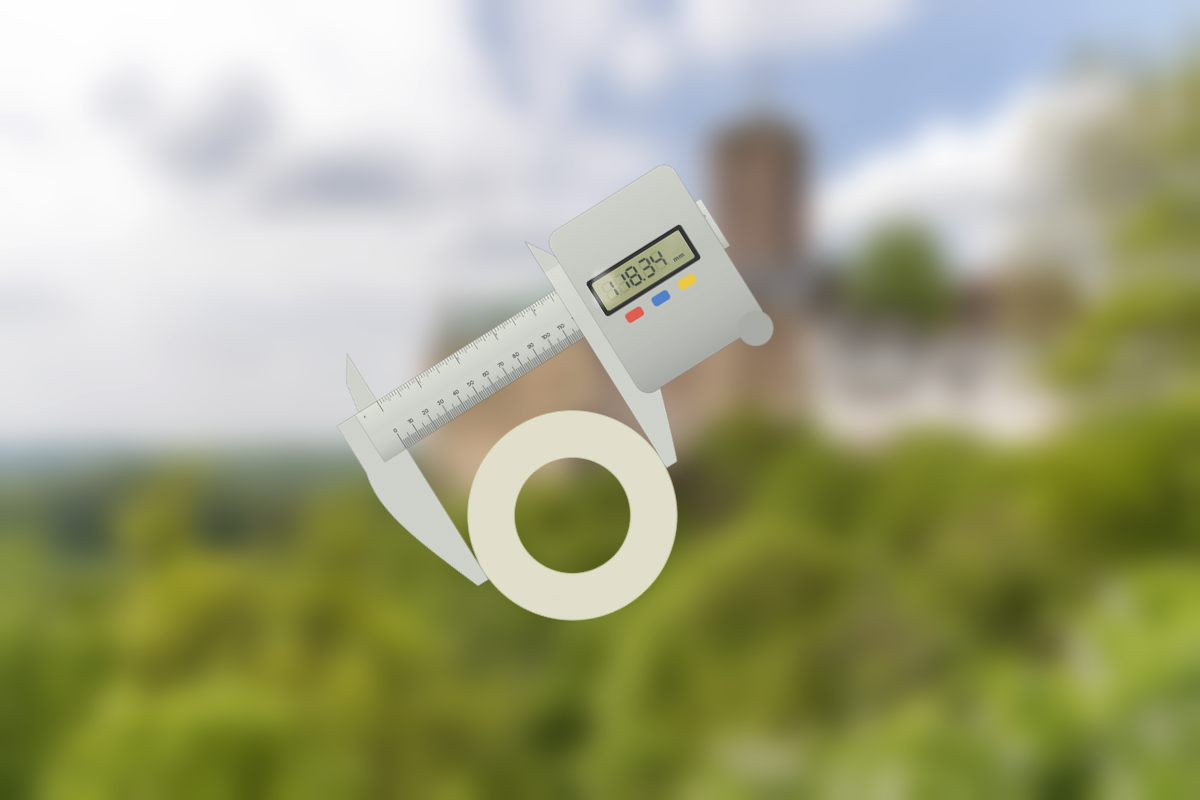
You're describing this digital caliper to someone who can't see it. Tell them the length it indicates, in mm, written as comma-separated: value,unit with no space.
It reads 118.34,mm
